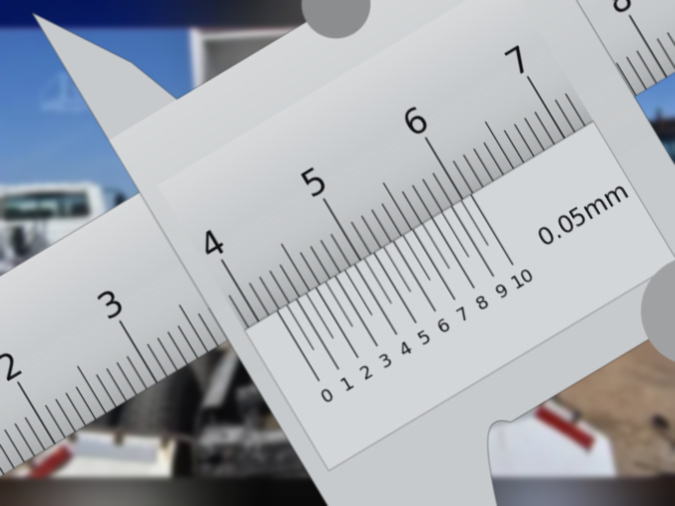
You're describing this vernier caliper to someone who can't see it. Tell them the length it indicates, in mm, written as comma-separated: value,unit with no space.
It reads 41.8,mm
